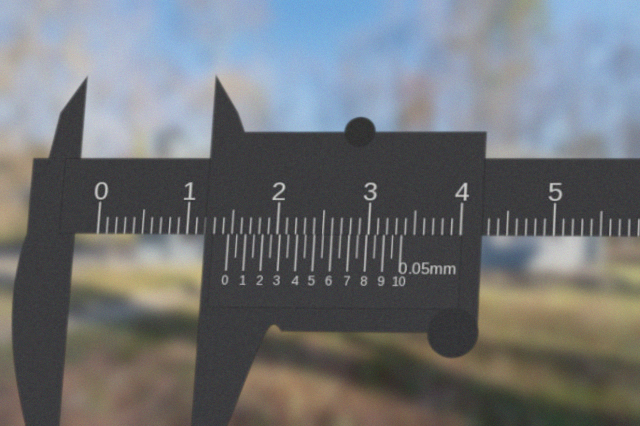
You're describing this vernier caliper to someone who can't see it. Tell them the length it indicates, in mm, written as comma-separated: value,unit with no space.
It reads 14.6,mm
